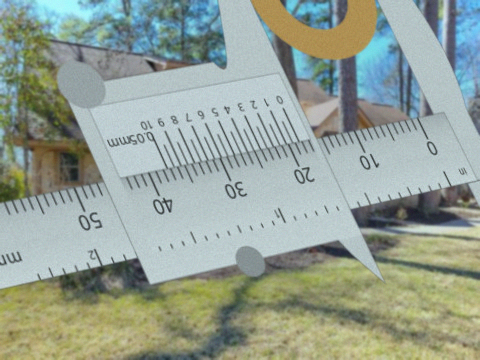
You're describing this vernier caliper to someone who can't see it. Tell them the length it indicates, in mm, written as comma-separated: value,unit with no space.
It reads 18.4,mm
